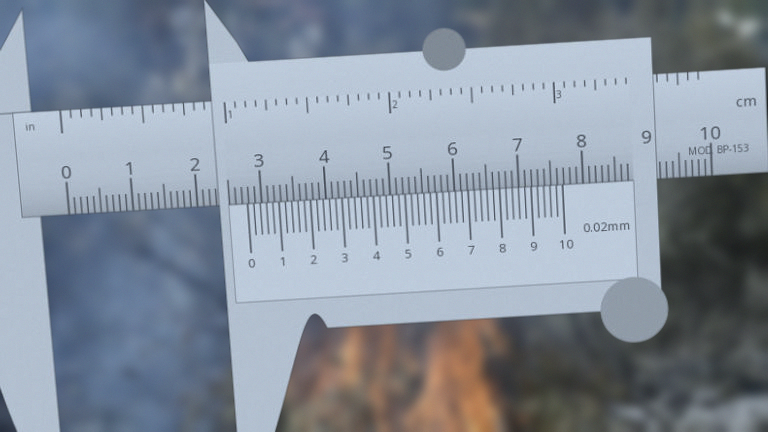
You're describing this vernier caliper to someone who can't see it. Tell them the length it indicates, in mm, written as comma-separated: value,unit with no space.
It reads 27.8,mm
